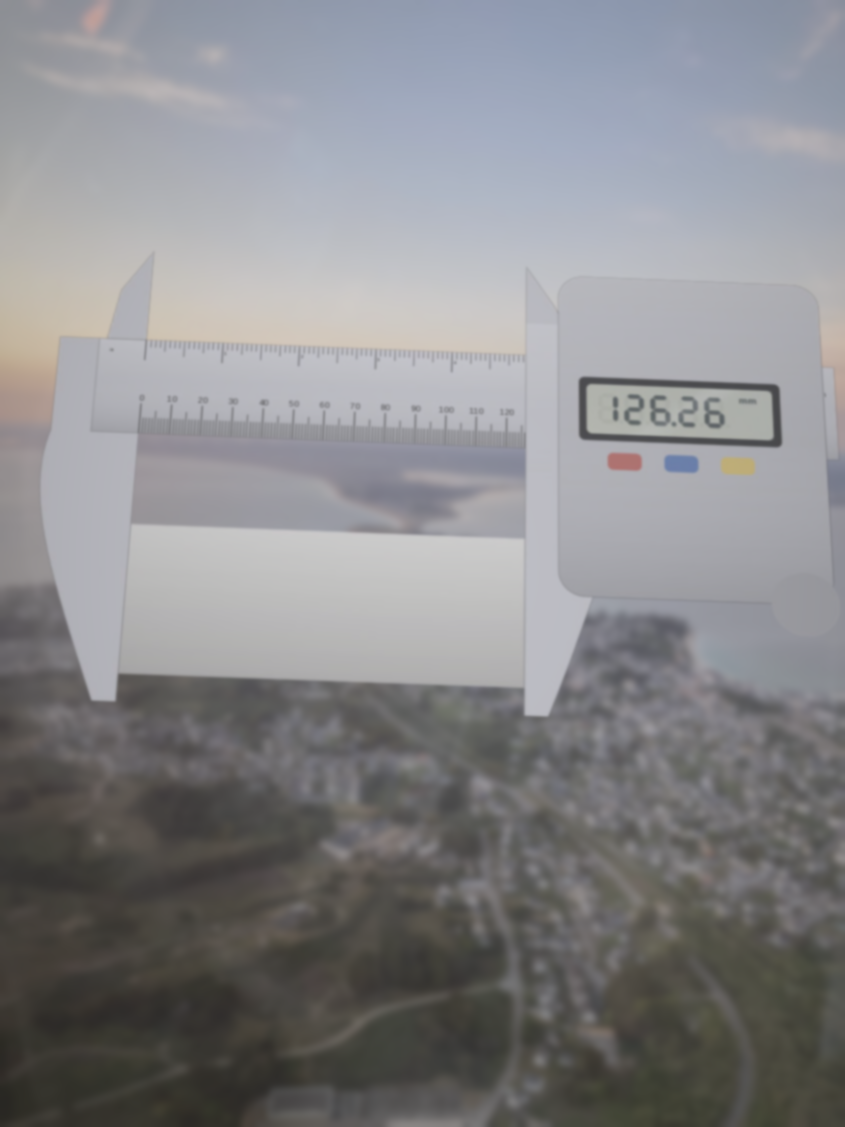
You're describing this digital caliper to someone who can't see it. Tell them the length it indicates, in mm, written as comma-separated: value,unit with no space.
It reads 126.26,mm
